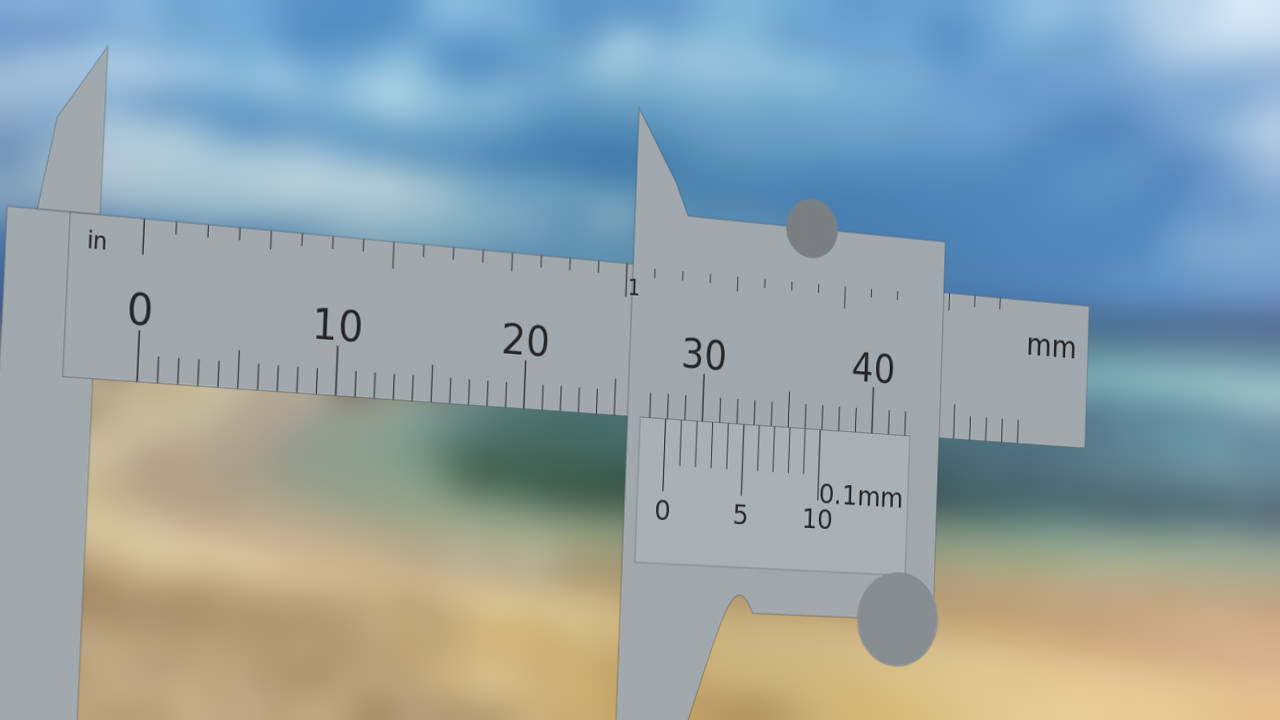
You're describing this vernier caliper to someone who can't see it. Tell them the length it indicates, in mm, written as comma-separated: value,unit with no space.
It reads 27.9,mm
